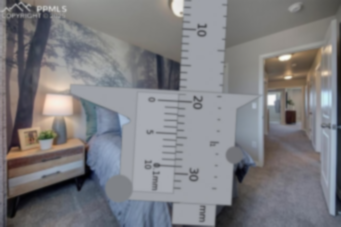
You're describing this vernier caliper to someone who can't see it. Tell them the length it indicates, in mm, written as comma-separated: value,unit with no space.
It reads 20.0,mm
